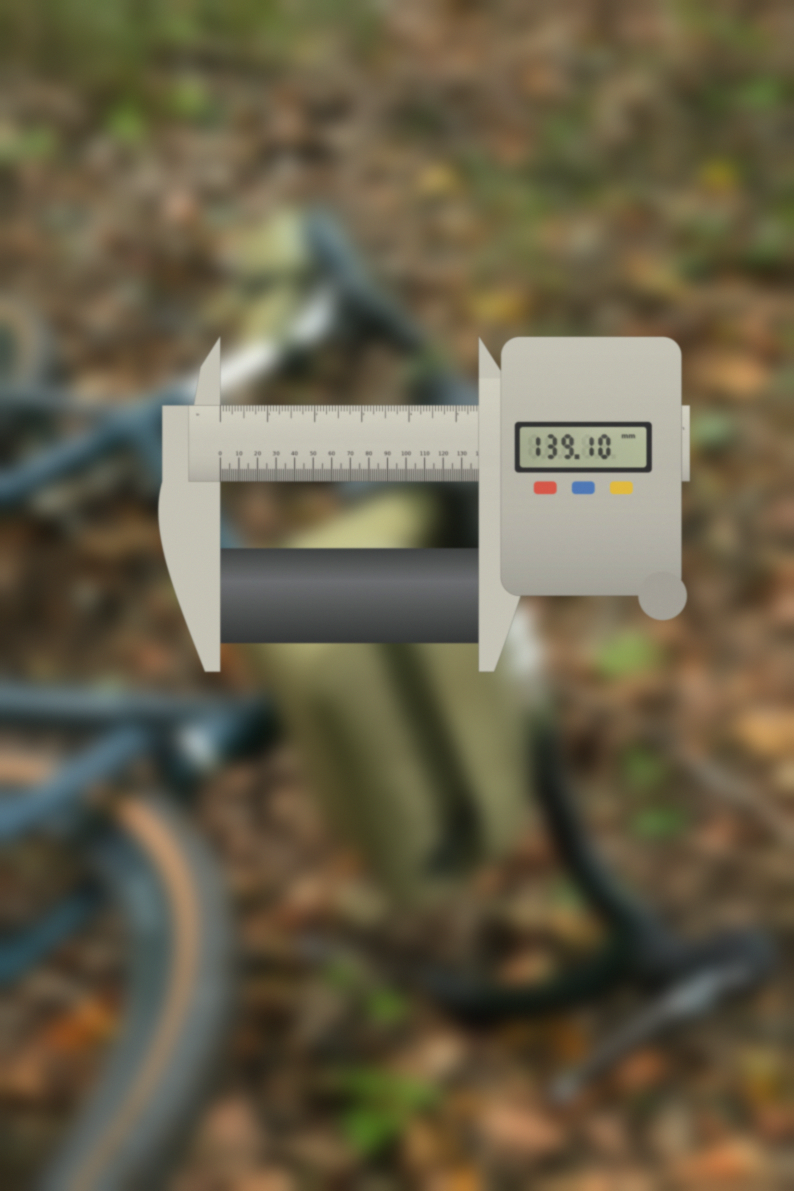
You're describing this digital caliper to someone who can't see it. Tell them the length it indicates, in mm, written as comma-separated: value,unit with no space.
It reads 139.10,mm
